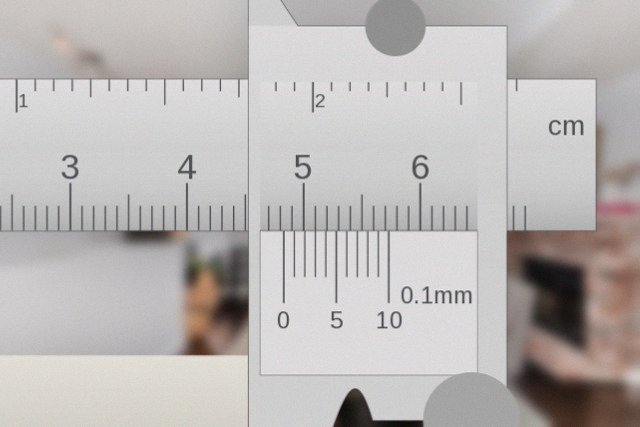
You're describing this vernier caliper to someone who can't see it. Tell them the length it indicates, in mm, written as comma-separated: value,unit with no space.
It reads 48.3,mm
